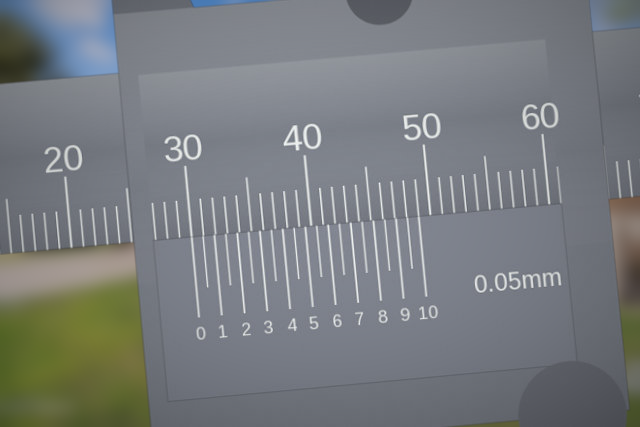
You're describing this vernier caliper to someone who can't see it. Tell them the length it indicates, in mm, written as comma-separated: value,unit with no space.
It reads 30.0,mm
